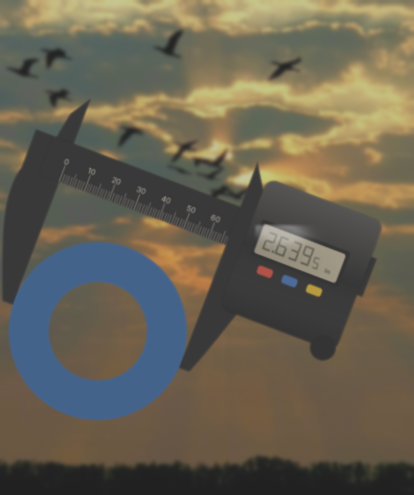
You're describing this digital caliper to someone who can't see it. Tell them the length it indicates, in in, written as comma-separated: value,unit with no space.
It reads 2.6395,in
